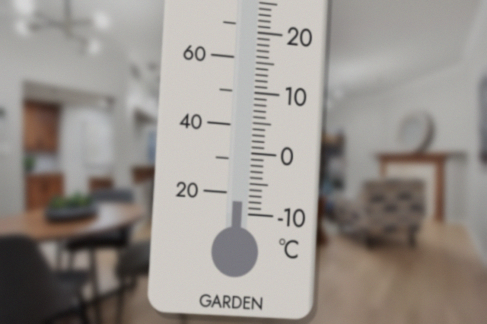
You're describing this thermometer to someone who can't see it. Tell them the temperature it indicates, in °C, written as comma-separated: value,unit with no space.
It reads -8,°C
